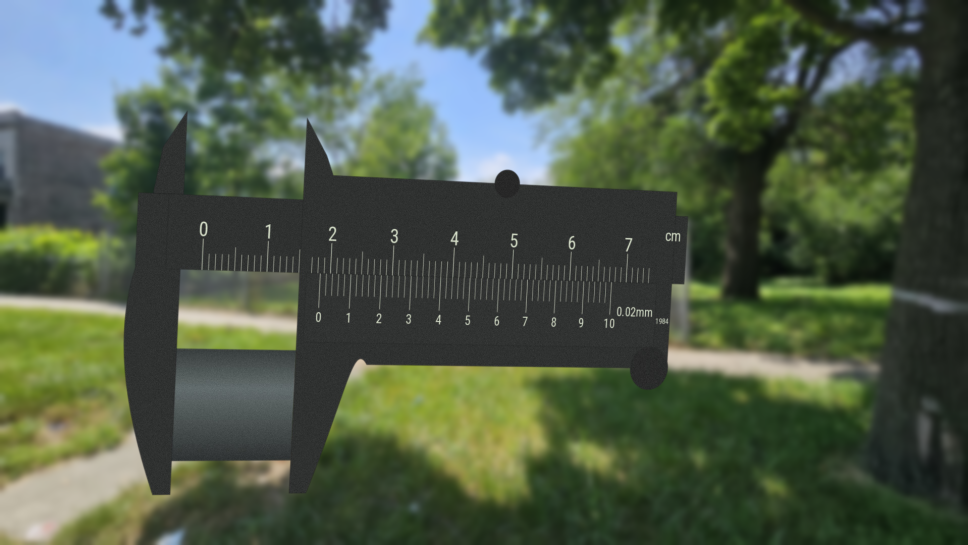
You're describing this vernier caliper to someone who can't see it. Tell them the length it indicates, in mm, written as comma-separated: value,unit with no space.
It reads 18.4,mm
